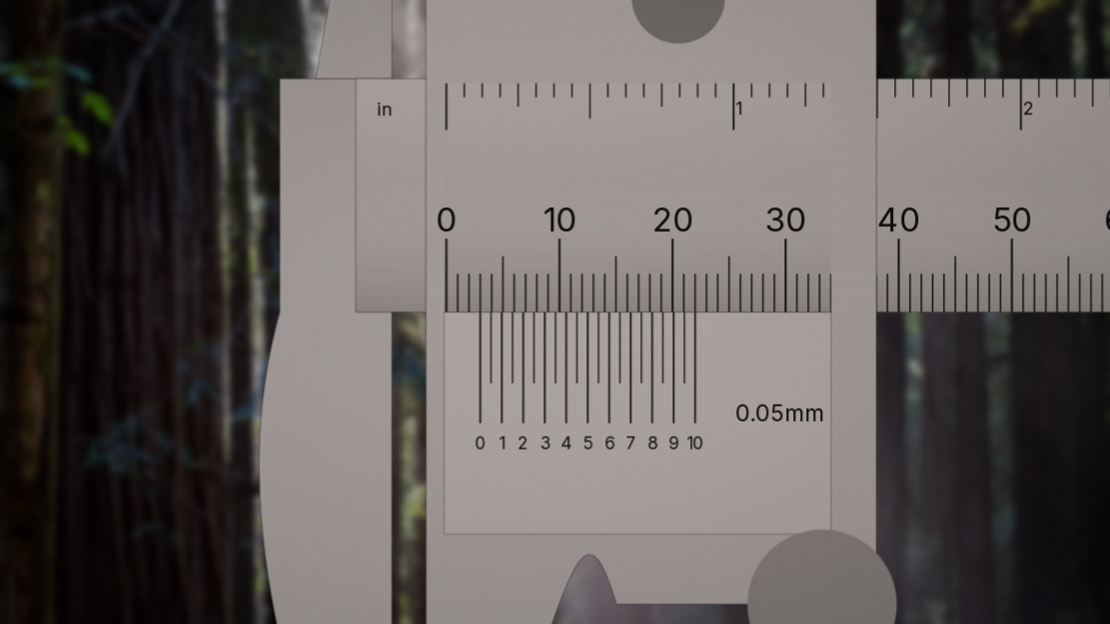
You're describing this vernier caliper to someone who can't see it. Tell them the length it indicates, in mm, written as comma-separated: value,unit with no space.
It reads 3.0,mm
